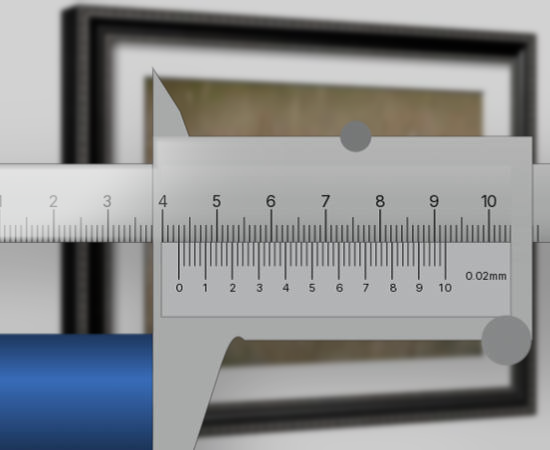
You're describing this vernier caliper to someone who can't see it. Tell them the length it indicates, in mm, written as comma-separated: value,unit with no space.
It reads 43.0,mm
